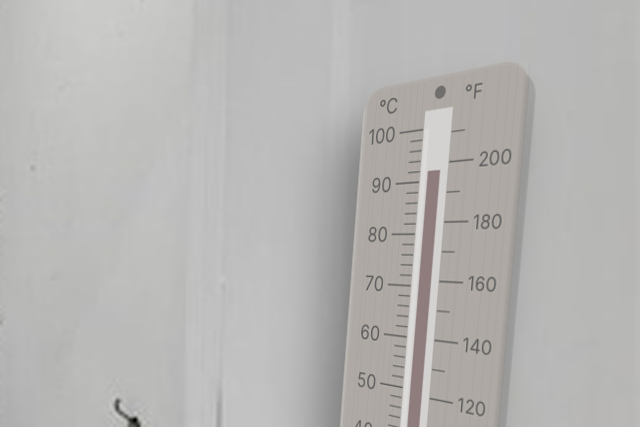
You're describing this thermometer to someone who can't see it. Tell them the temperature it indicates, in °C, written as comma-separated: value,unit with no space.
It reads 92,°C
